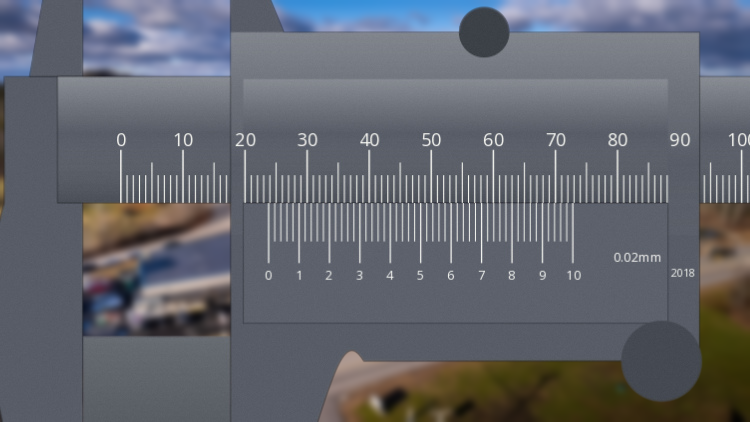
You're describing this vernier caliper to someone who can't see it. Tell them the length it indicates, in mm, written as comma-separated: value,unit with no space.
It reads 23.8,mm
